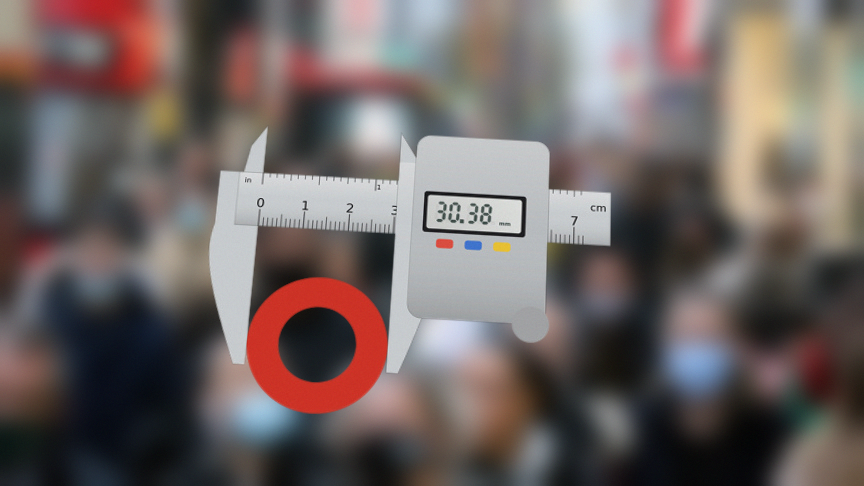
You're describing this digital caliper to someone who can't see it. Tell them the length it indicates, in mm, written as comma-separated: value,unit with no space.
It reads 30.38,mm
